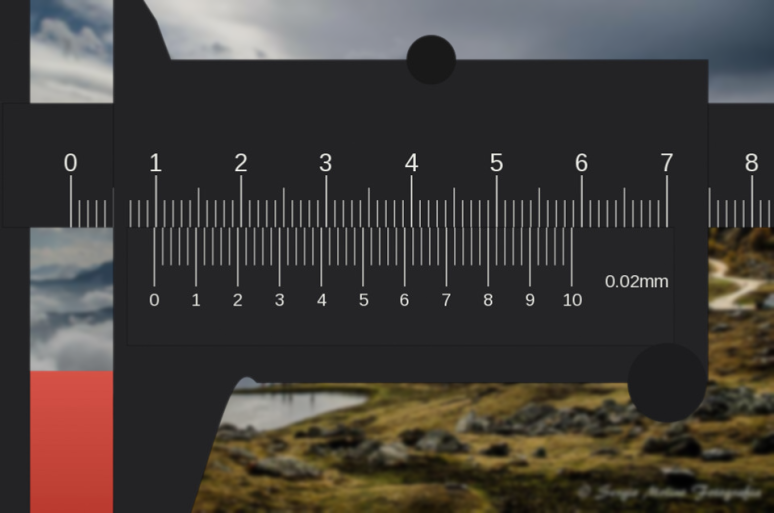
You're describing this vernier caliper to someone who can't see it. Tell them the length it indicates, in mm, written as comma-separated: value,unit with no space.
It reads 9.8,mm
